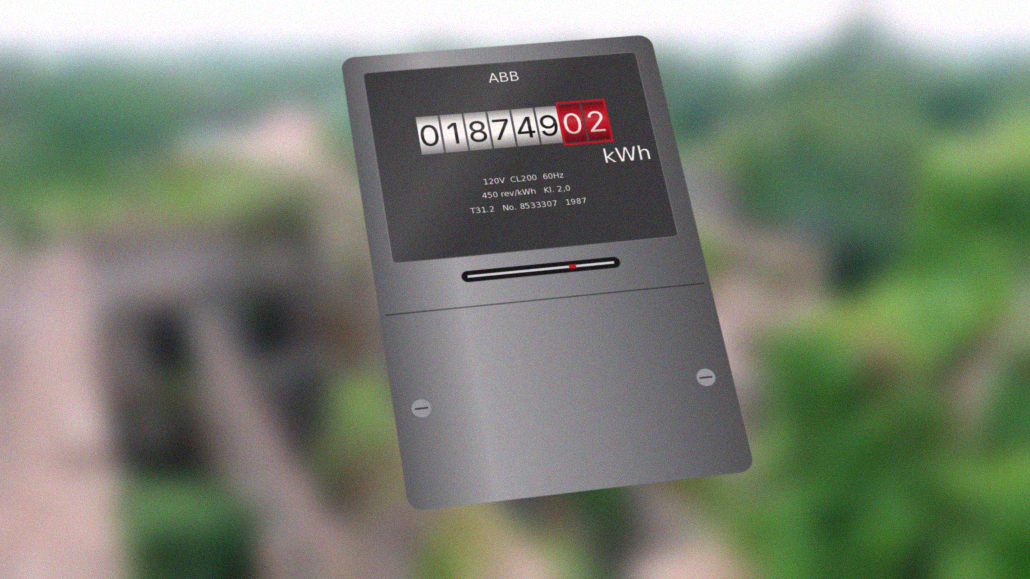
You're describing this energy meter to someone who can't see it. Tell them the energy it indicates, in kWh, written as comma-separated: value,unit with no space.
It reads 18749.02,kWh
